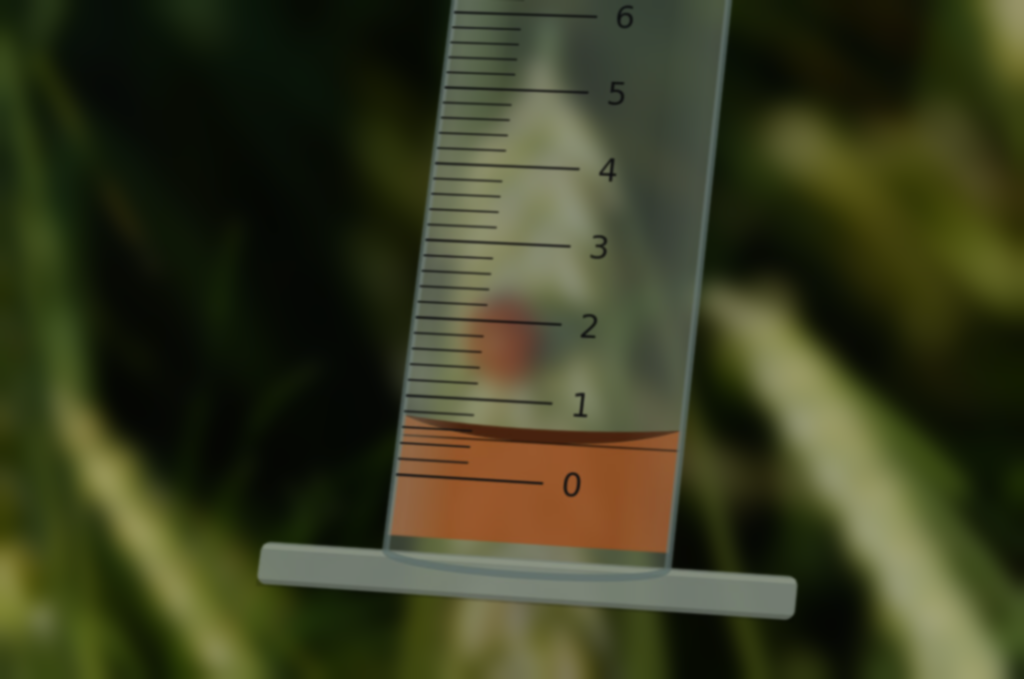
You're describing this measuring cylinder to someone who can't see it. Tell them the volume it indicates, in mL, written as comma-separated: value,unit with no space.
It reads 0.5,mL
